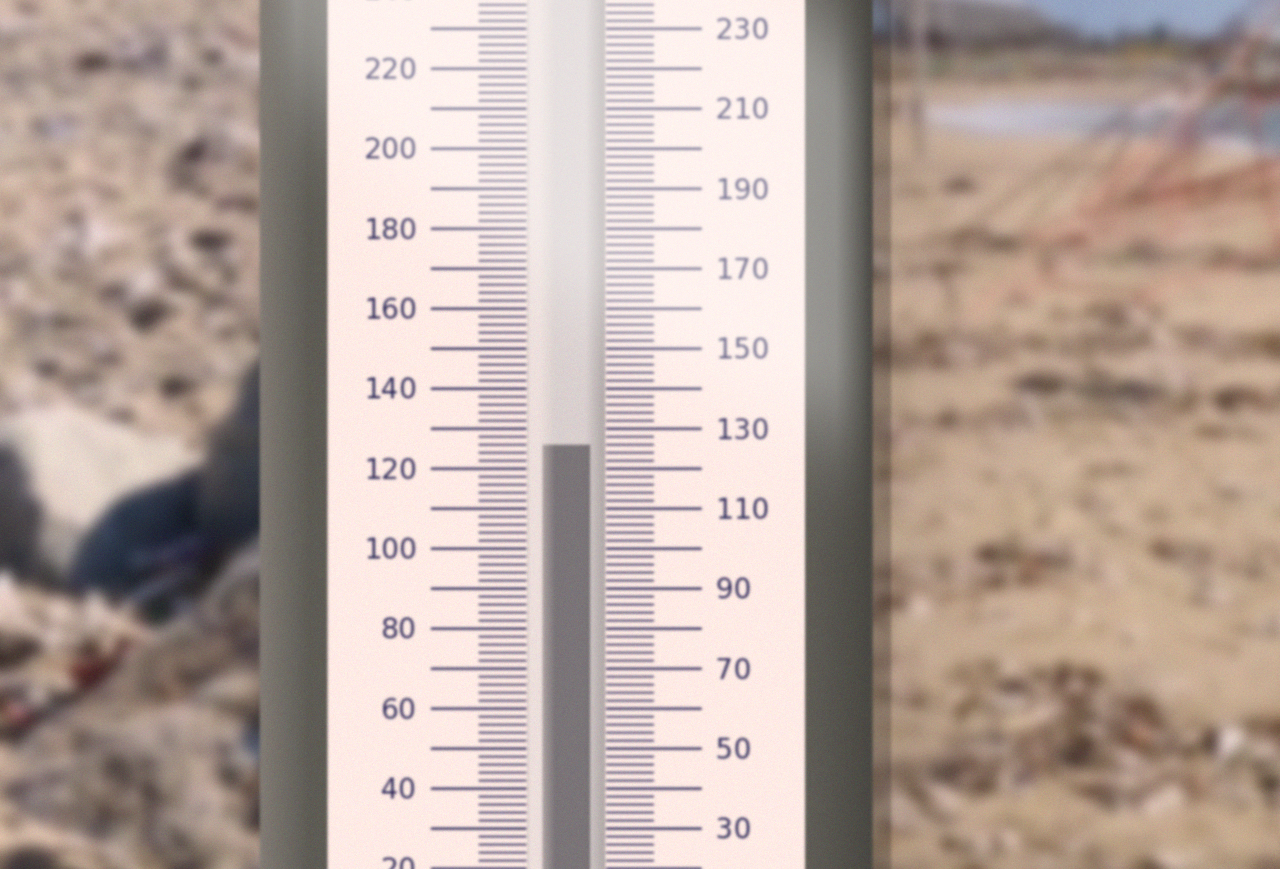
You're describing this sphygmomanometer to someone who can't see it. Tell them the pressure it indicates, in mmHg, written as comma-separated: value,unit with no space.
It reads 126,mmHg
